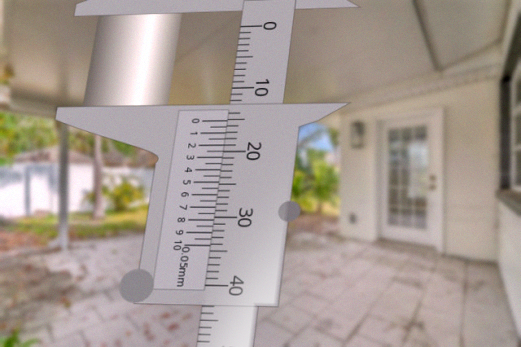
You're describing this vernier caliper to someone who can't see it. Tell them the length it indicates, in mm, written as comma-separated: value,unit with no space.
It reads 15.2,mm
